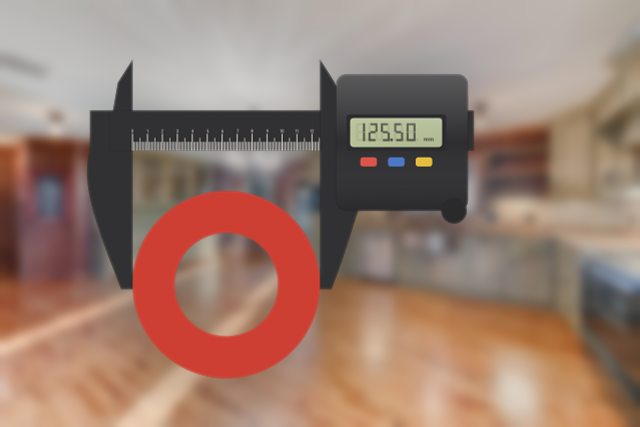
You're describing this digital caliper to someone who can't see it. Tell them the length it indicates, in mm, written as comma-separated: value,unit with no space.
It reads 125.50,mm
